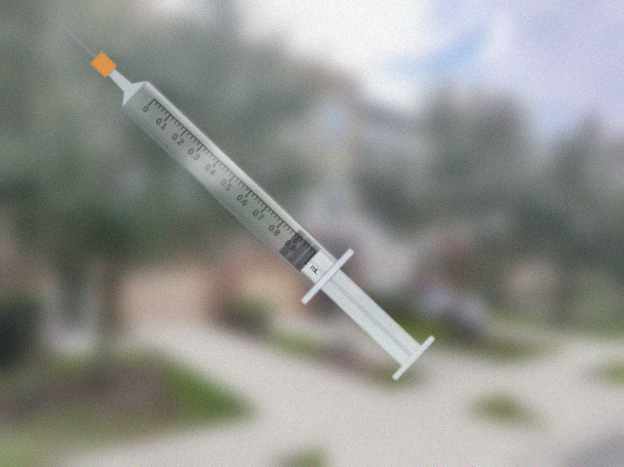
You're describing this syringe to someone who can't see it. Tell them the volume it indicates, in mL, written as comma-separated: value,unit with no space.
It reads 0.88,mL
